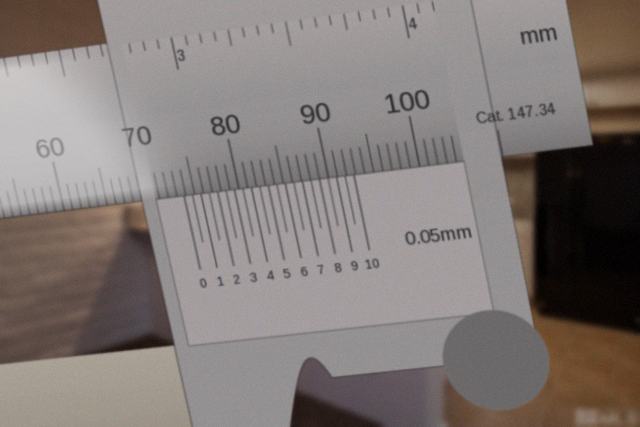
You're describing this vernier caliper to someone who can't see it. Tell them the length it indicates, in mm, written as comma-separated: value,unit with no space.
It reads 73.8,mm
